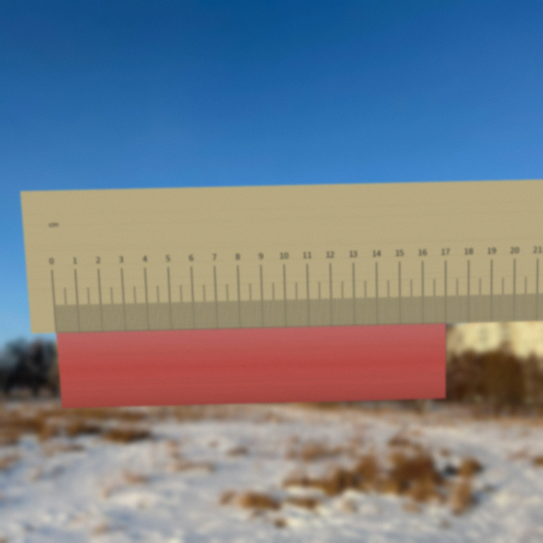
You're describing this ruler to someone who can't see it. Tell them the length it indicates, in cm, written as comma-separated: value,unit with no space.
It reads 17,cm
